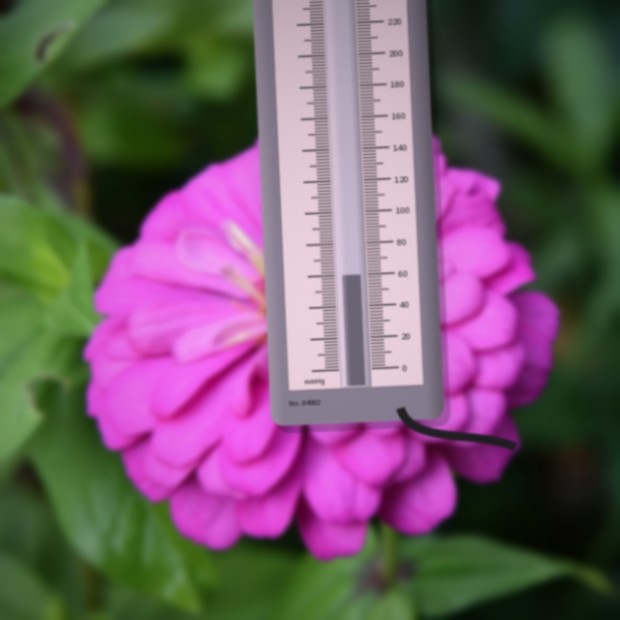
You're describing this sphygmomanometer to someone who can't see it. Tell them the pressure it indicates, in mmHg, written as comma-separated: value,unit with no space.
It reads 60,mmHg
